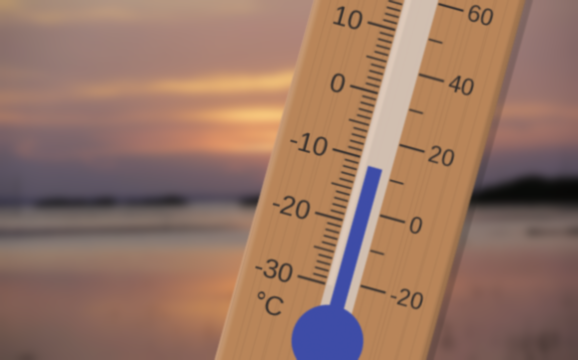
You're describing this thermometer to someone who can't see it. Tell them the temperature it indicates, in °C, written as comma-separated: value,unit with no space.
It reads -11,°C
